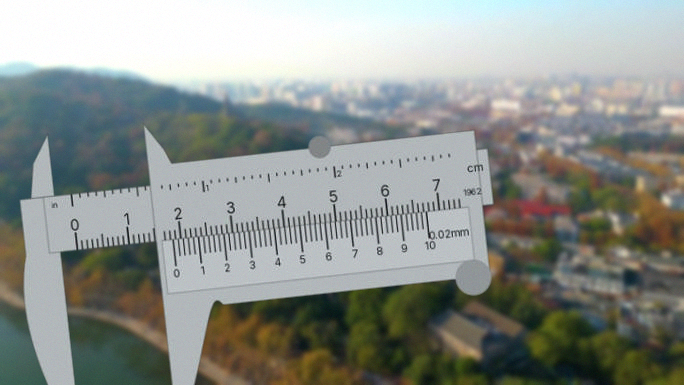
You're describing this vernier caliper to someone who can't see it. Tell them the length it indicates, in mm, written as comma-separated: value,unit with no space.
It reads 18.5,mm
